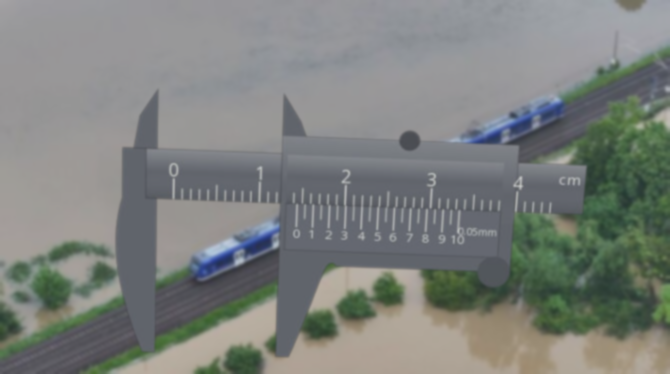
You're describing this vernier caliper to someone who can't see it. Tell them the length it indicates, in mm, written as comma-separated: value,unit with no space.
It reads 14.4,mm
